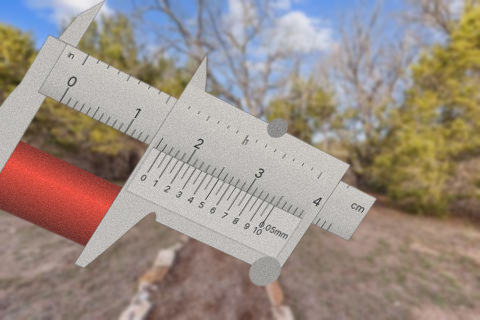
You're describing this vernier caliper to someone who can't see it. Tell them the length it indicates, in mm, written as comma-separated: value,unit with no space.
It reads 15.8,mm
